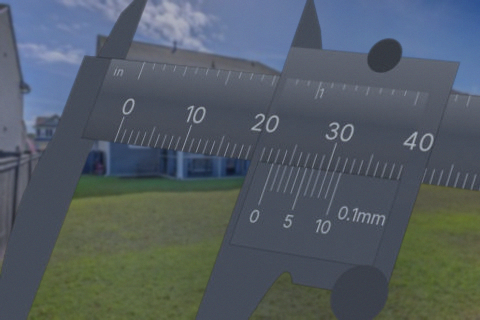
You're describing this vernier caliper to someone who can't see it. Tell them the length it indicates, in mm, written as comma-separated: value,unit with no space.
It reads 22.8,mm
